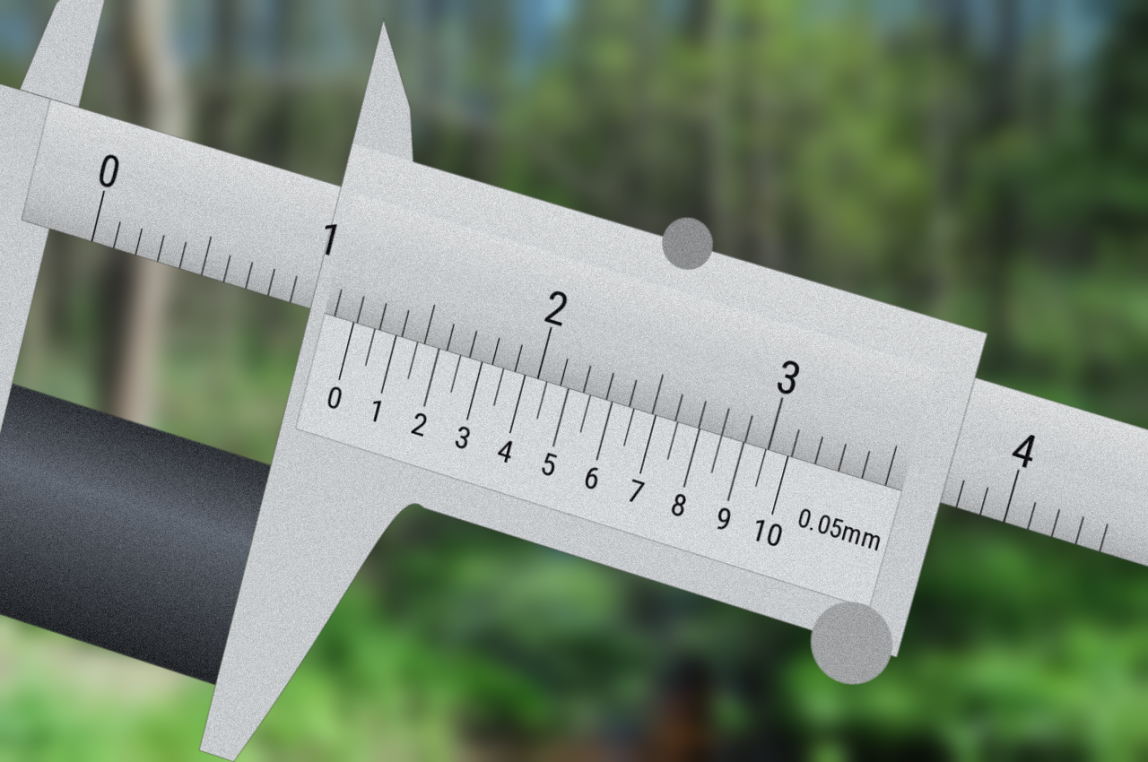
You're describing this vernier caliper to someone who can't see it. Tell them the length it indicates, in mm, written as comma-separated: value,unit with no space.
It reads 11.85,mm
